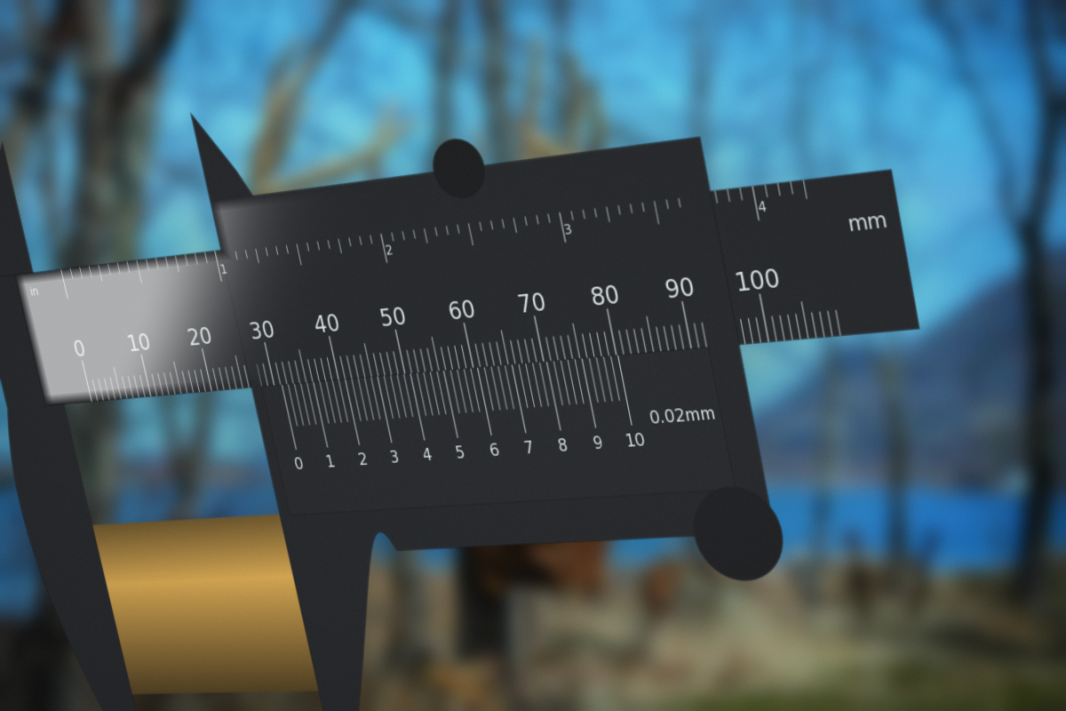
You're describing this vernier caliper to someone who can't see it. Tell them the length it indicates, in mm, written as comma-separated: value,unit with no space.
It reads 31.2,mm
